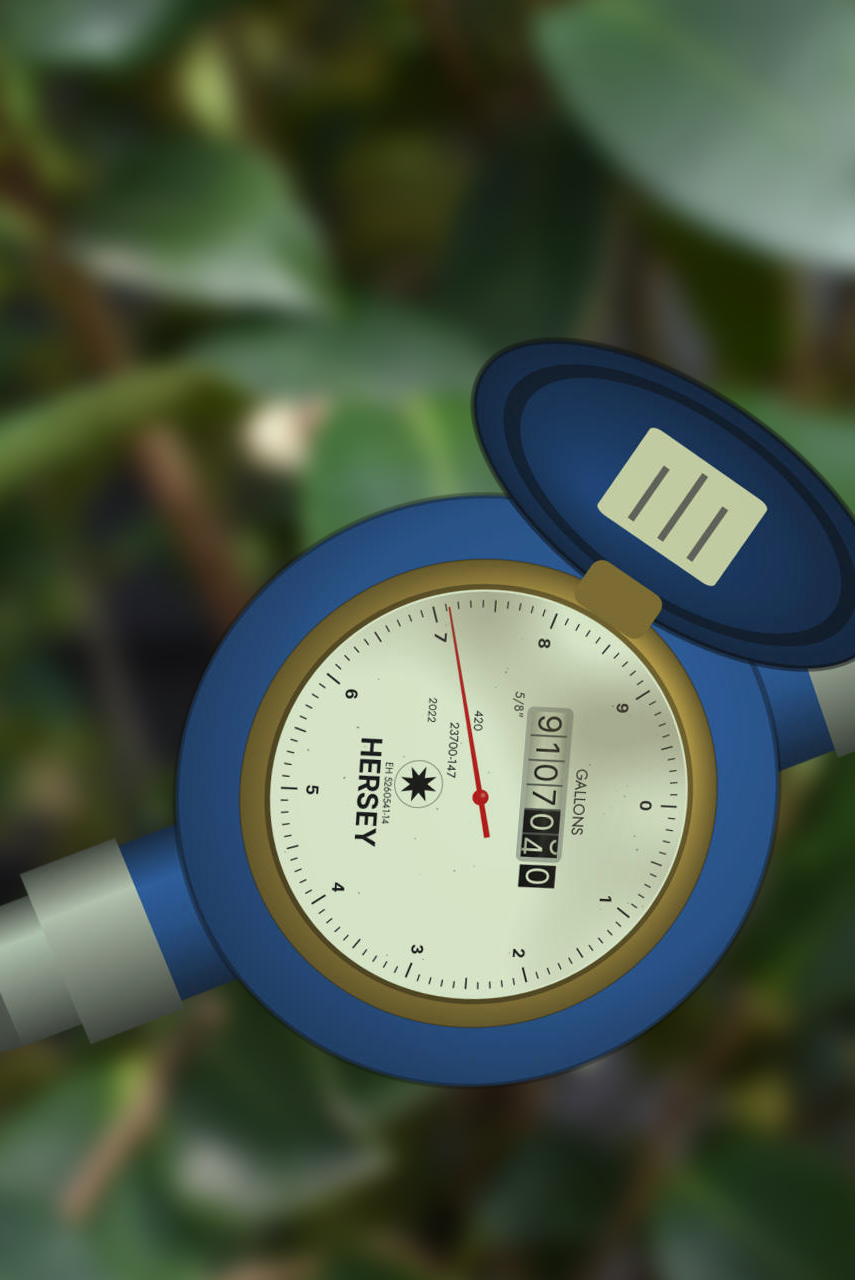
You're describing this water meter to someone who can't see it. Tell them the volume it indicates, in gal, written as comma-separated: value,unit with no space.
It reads 9107037.1,gal
